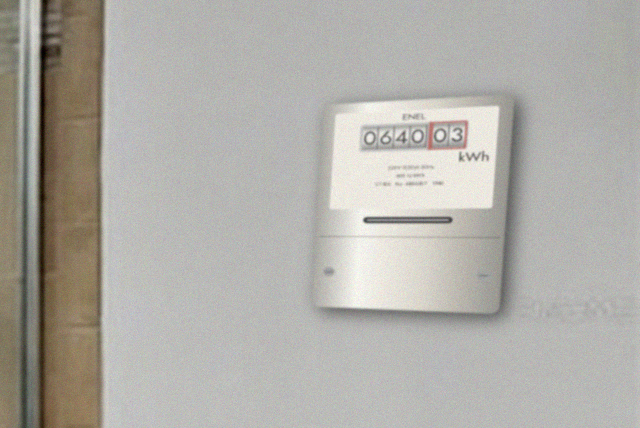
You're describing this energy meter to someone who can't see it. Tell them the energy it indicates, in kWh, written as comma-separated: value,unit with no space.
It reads 640.03,kWh
